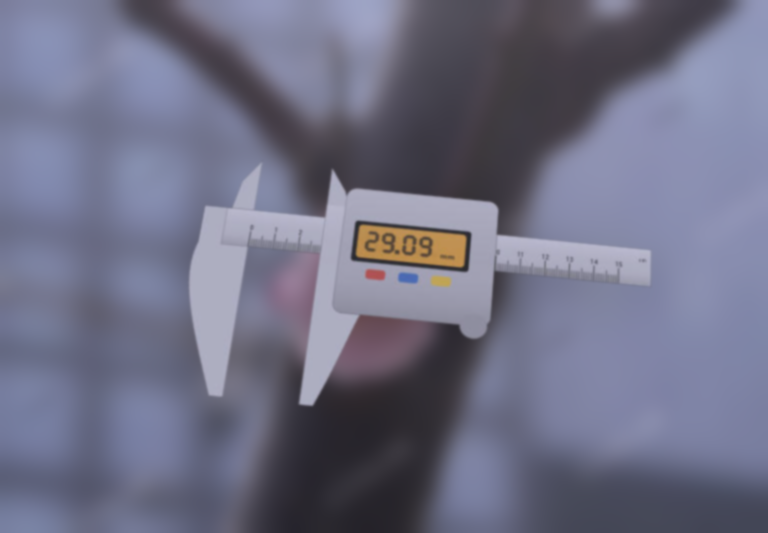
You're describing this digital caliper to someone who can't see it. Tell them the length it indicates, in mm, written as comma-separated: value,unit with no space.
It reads 29.09,mm
